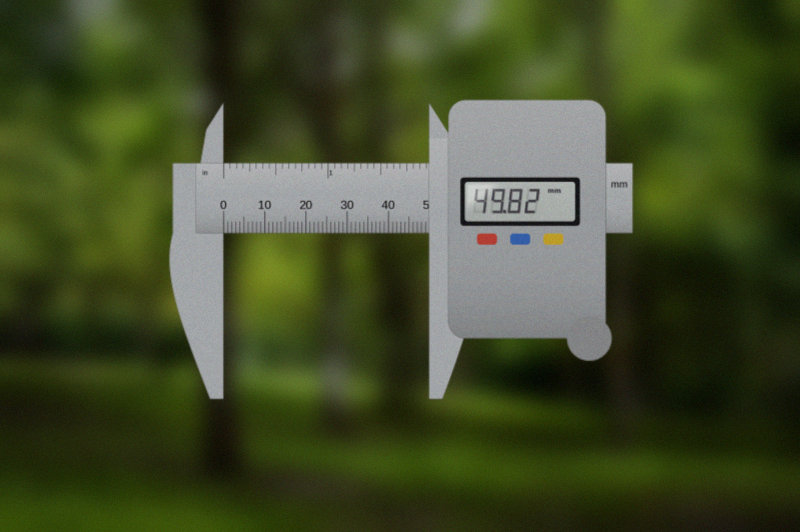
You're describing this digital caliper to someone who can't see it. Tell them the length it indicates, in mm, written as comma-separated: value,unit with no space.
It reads 49.82,mm
